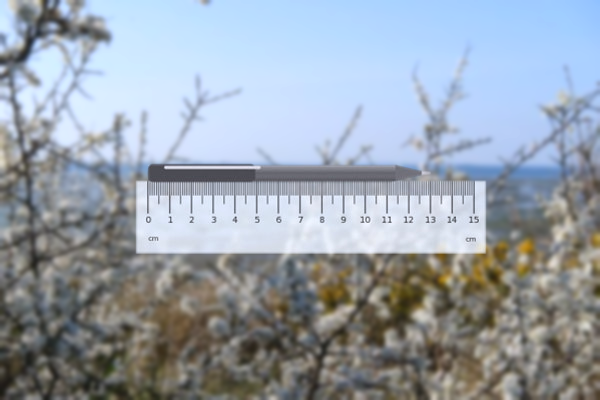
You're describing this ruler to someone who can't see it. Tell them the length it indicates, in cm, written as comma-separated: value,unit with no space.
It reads 13,cm
